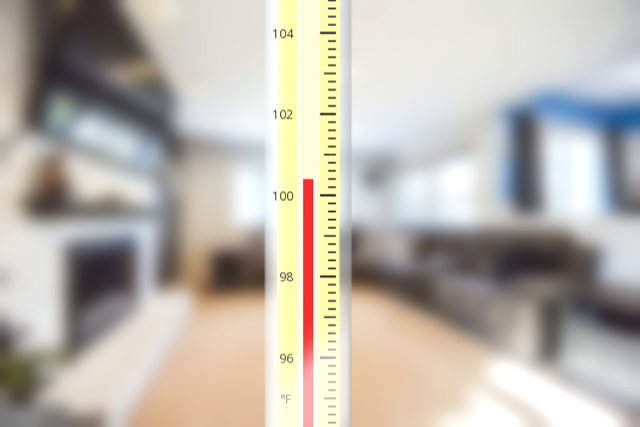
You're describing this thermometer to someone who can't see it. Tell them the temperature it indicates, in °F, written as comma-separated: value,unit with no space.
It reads 100.4,°F
